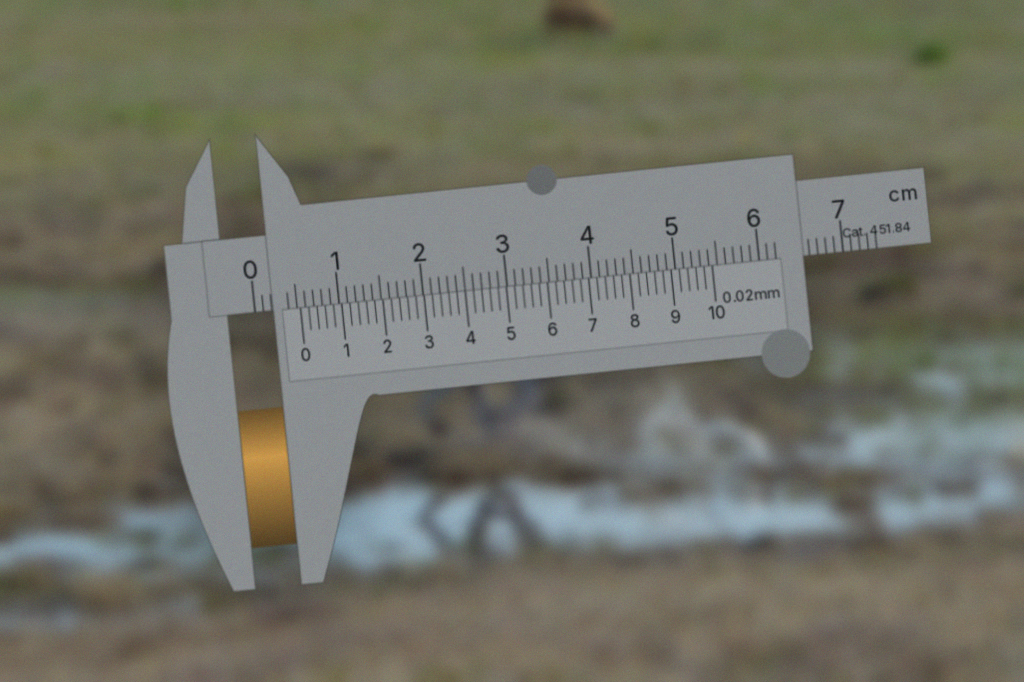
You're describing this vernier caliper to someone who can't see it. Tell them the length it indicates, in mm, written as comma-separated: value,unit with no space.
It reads 5.4,mm
